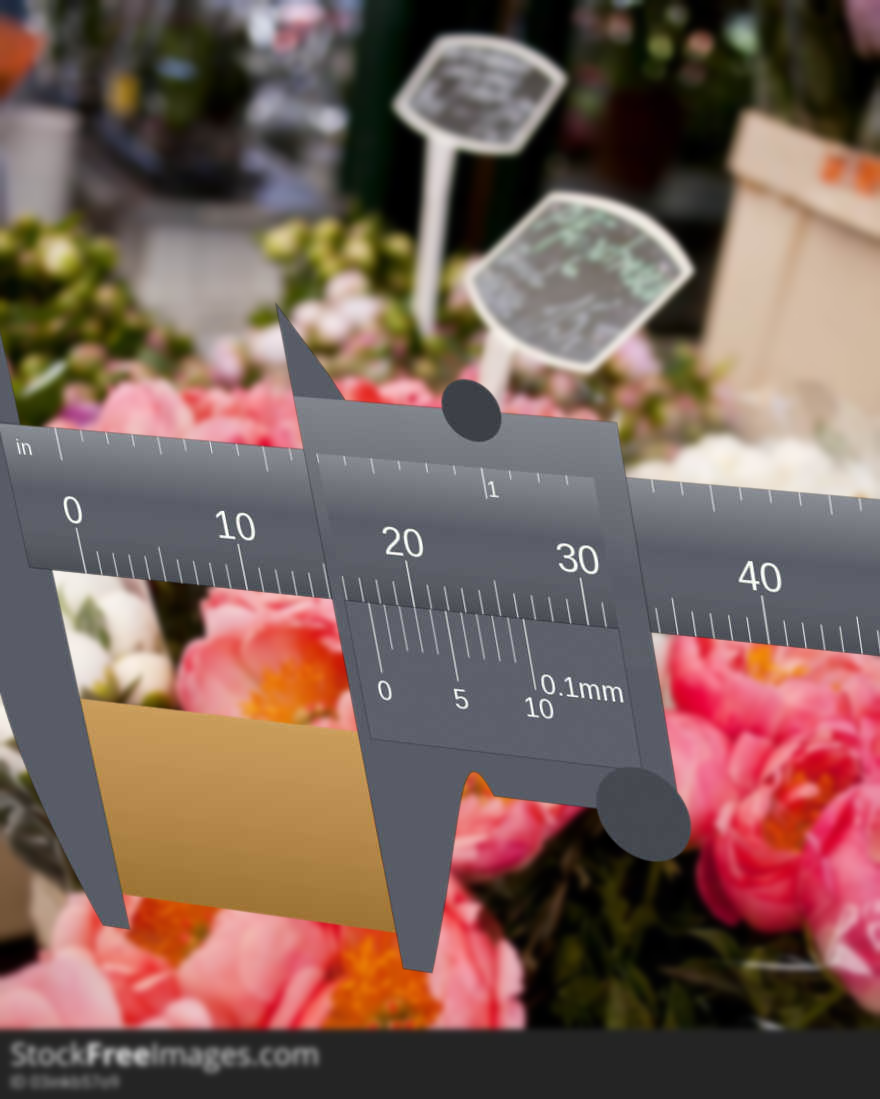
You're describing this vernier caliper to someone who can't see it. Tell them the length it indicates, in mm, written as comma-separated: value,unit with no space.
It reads 17.3,mm
